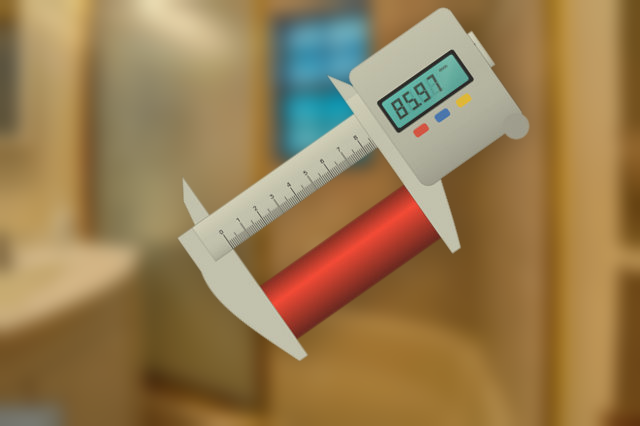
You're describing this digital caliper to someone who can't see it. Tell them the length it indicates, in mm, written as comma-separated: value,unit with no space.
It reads 85.97,mm
